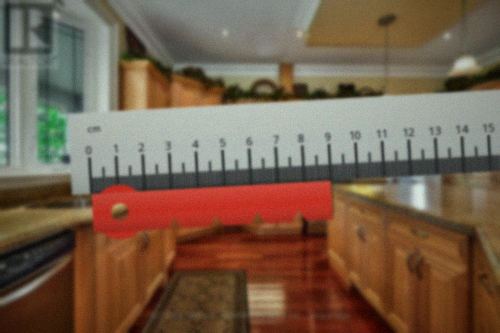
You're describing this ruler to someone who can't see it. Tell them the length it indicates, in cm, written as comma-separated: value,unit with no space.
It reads 9,cm
